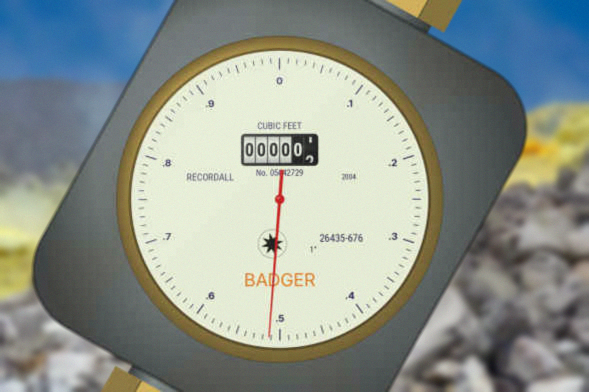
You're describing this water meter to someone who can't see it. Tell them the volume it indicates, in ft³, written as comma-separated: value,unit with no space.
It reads 1.51,ft³
